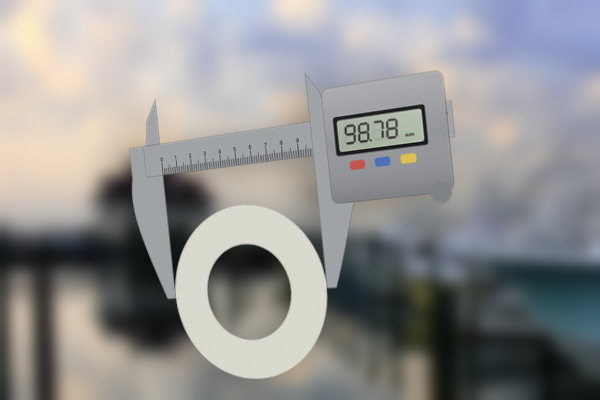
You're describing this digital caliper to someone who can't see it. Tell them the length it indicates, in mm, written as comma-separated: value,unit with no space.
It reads 98.78,mm
